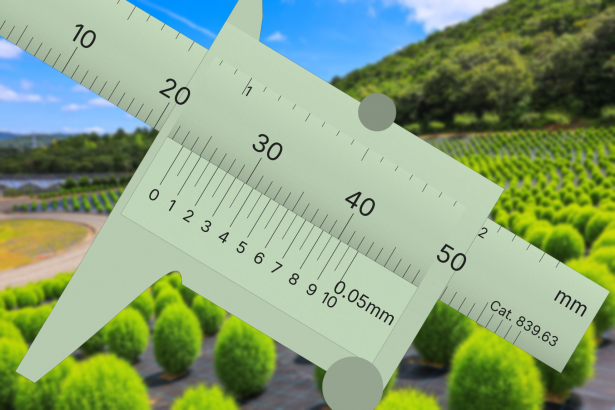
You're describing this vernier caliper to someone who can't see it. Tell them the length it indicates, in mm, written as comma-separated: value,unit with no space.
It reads 23.2,mm
